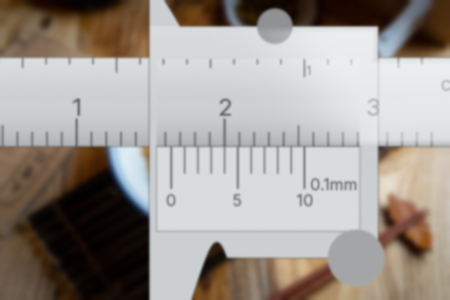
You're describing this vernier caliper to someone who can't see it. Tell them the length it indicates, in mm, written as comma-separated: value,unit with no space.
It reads 16.4,mm
